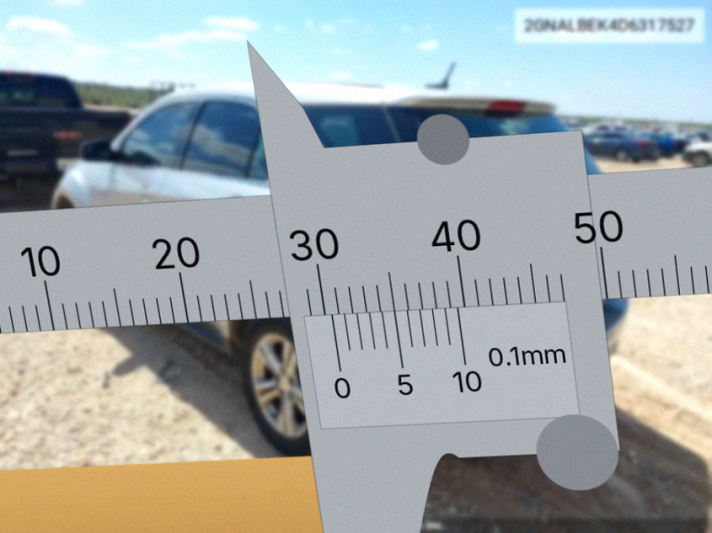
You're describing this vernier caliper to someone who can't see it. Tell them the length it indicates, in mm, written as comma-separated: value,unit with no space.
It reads 30.5,mm
